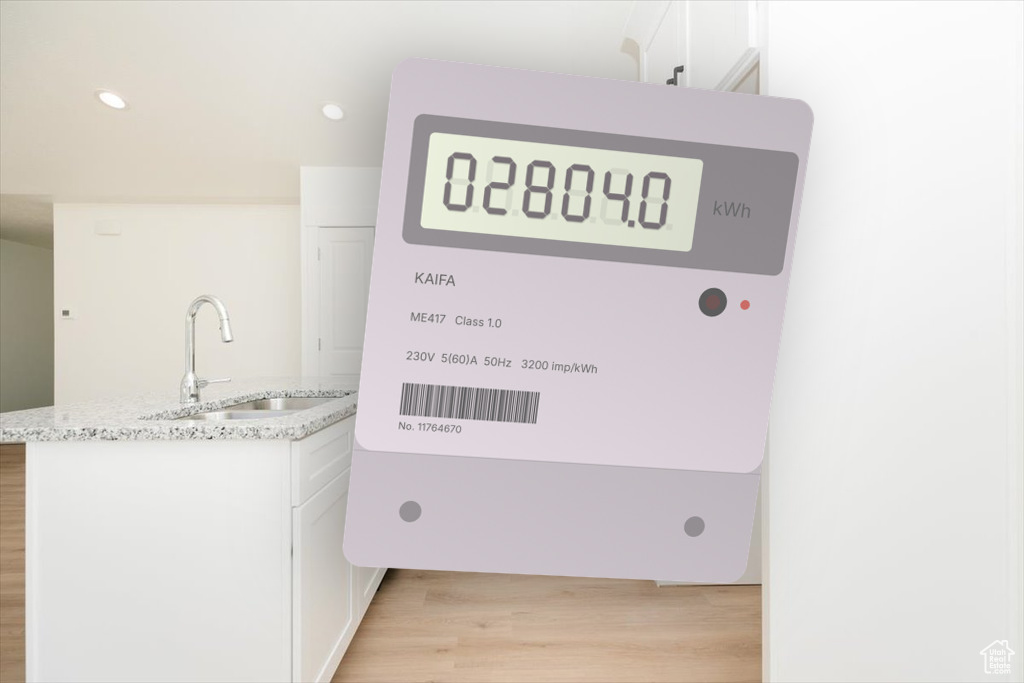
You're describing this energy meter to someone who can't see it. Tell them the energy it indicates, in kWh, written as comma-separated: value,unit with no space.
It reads 2804.0,kWh
